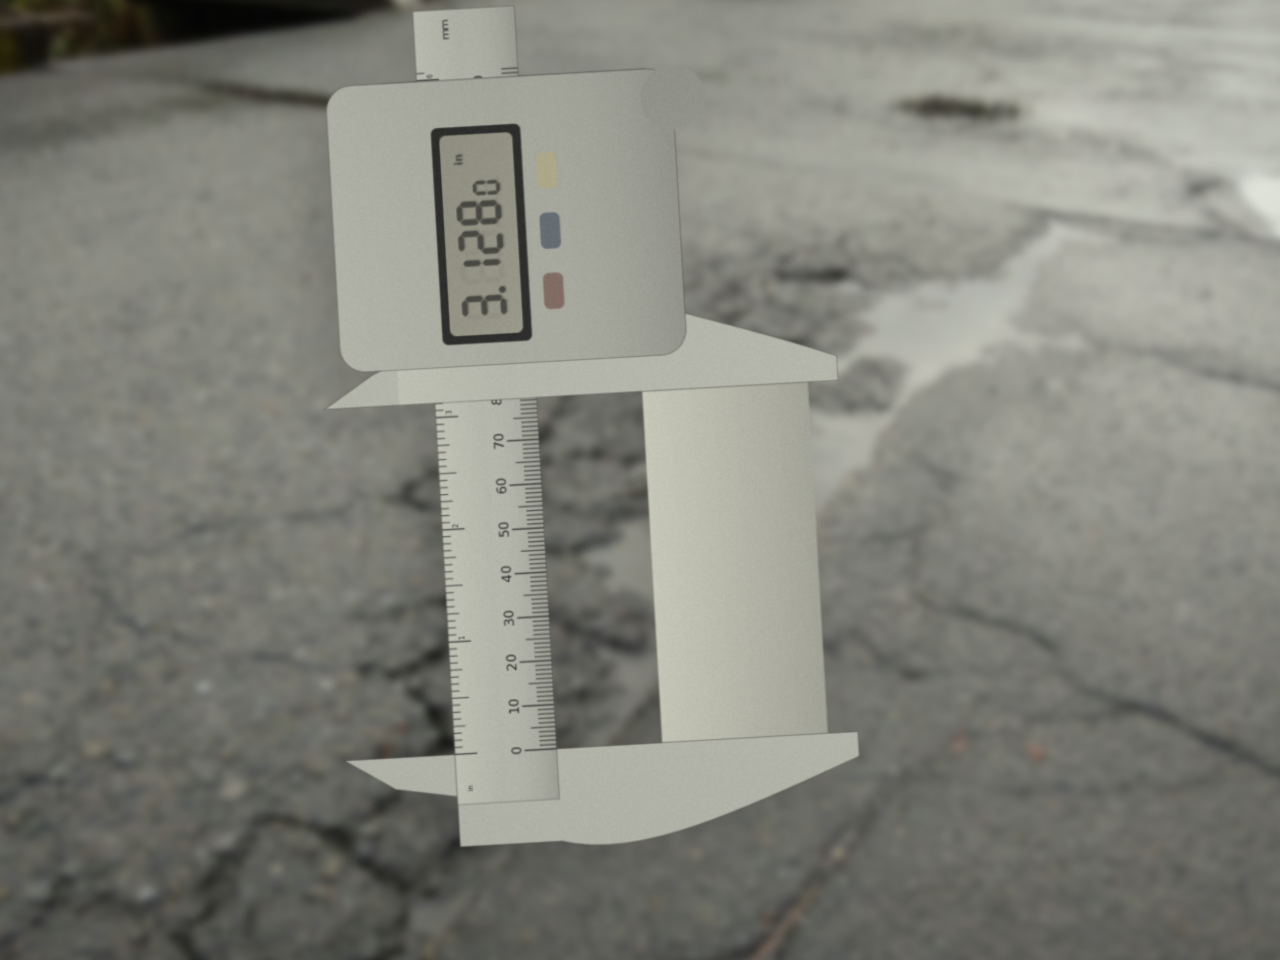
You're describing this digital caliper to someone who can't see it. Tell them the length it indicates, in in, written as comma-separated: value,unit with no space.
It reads 3.1280,in
